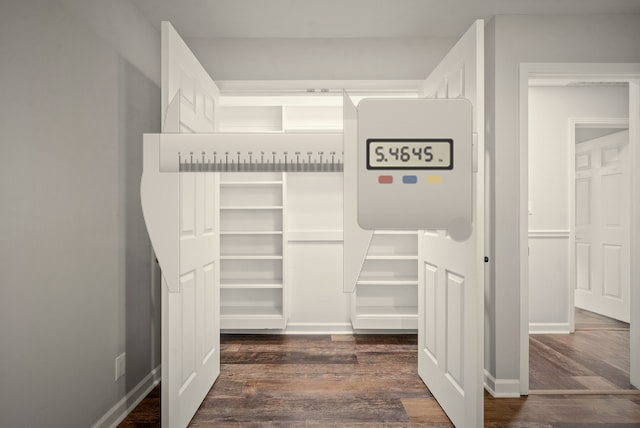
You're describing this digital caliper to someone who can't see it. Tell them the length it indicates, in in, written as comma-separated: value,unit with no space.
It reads 5.4645,in
